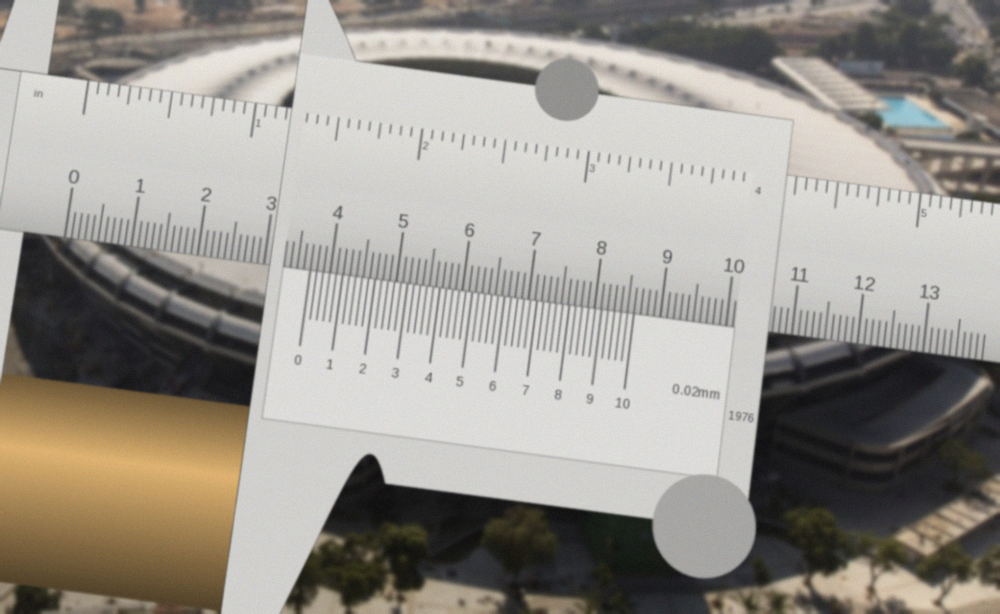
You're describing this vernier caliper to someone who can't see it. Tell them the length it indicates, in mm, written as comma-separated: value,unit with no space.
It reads 37.0,mm
